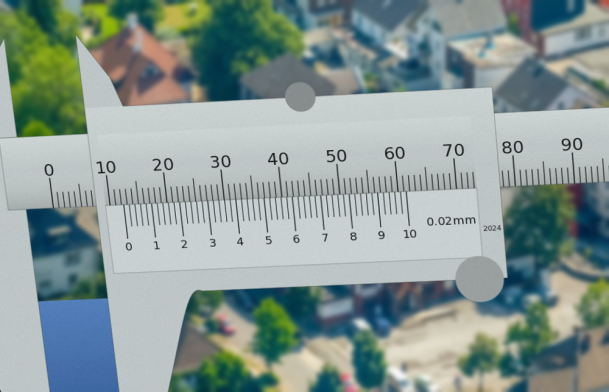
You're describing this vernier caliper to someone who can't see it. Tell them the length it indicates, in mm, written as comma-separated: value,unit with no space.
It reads 12.4,mm
